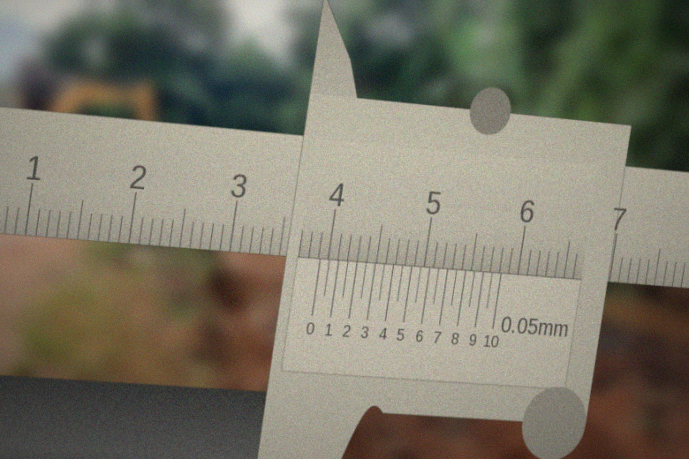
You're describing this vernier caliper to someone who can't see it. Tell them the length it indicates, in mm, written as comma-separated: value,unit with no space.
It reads 39.2,mm
